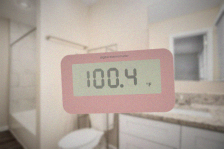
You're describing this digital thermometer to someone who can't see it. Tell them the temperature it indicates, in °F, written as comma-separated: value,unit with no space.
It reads 100.4,°F
